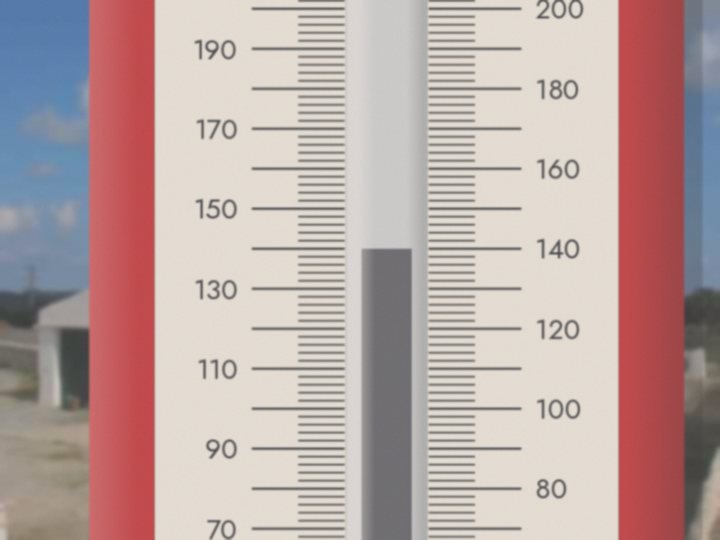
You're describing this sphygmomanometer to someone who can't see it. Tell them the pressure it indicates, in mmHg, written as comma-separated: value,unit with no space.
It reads 140,mmHg
